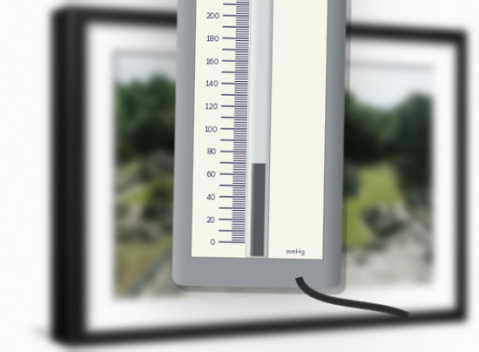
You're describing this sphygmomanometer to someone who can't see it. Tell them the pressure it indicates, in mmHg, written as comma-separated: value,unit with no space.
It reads 70,mmHg
